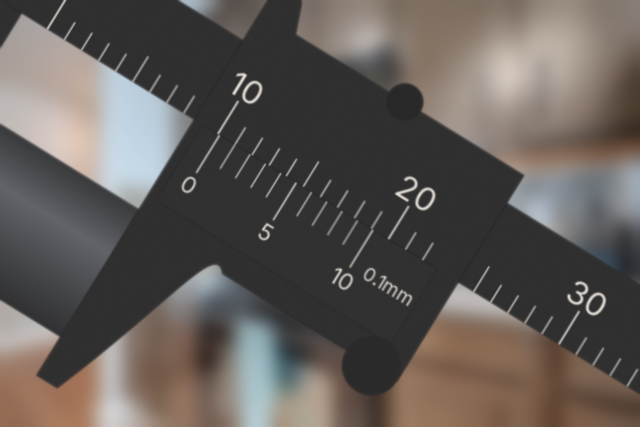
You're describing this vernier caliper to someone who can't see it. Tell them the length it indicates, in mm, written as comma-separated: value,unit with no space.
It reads 10.1,mm
